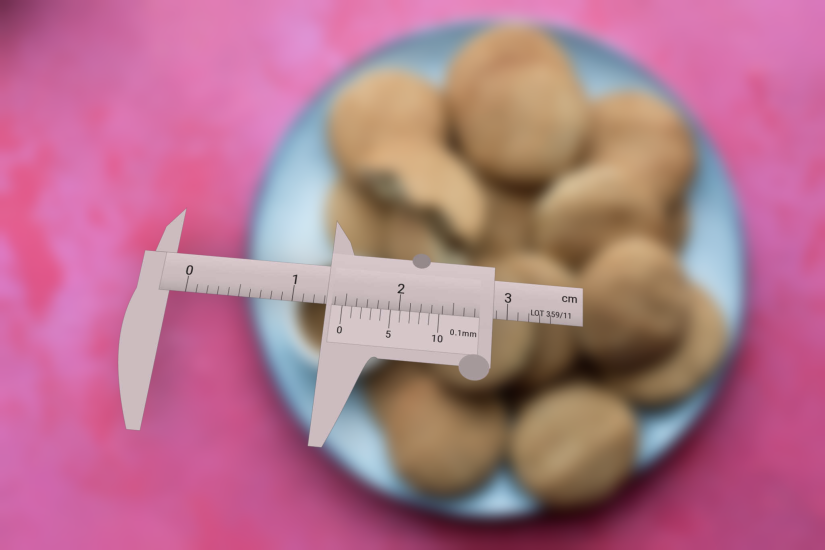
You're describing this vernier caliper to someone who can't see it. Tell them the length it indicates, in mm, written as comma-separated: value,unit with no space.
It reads 14.7,mm
